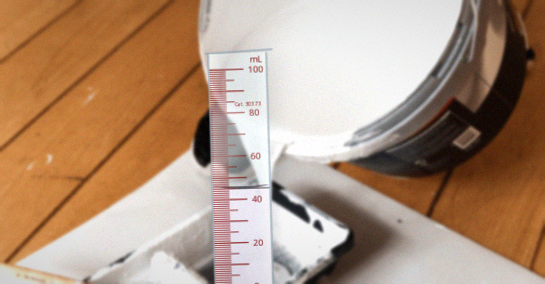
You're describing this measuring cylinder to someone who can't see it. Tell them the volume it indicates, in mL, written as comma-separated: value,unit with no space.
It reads 45,mL
